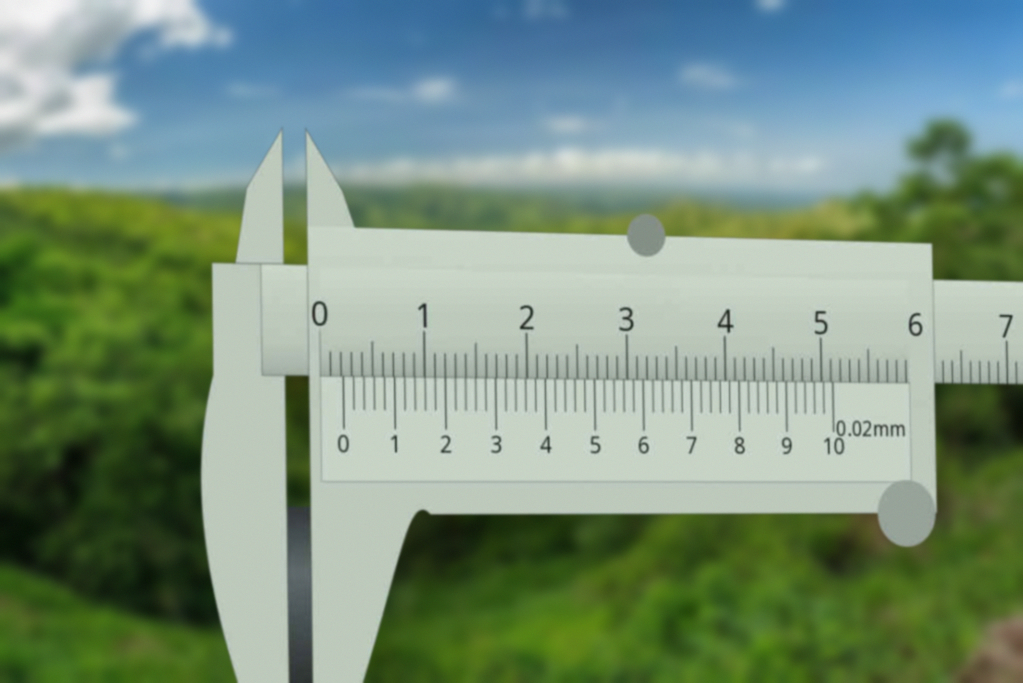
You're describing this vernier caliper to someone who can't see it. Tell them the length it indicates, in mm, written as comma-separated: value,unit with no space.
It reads 2.2,mm
